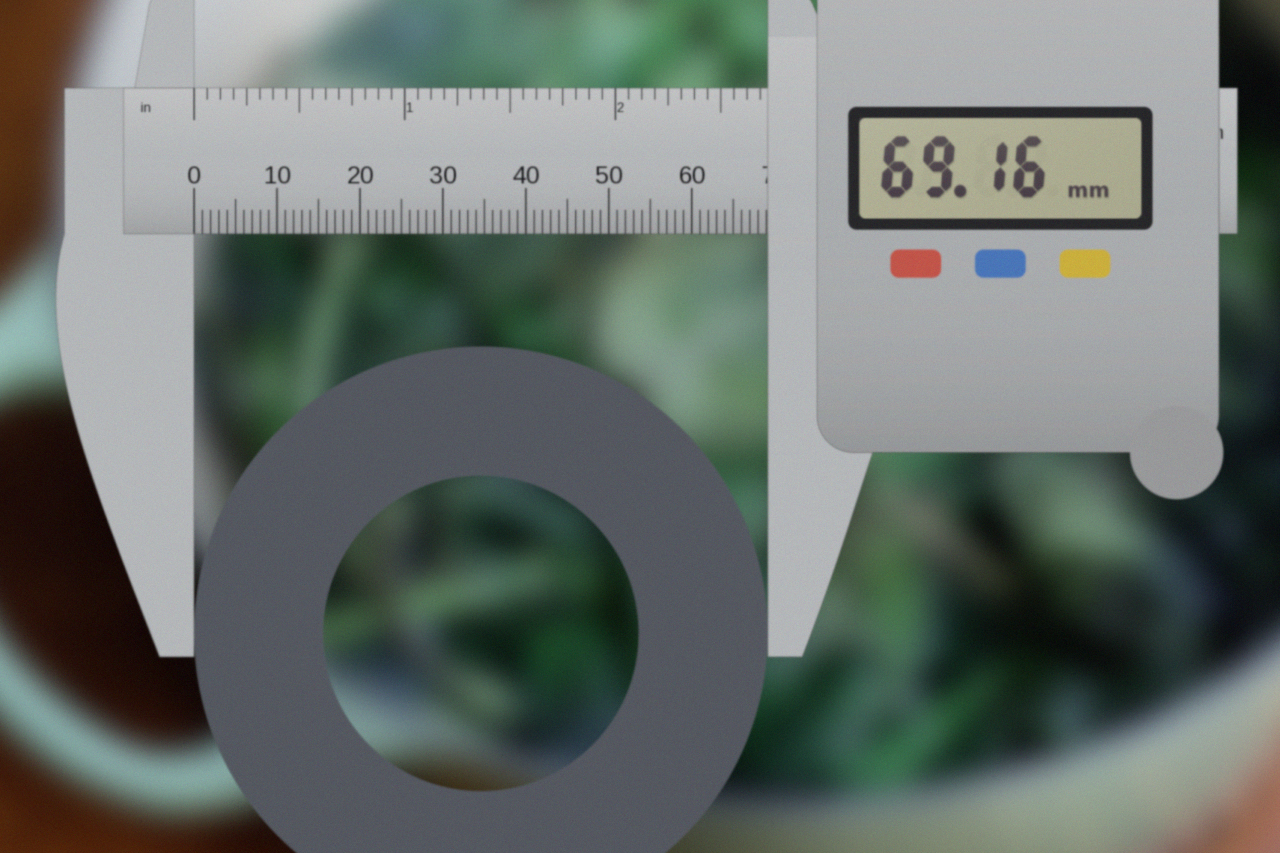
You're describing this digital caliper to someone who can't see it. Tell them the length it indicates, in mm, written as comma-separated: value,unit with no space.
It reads 69.16,mm
